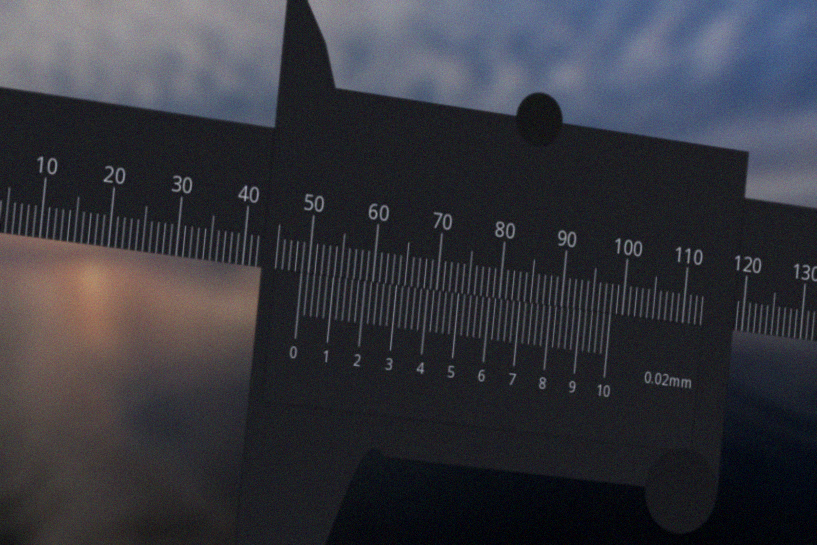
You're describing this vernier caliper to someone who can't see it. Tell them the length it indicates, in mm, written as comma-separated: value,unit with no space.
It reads 49.0,mm
